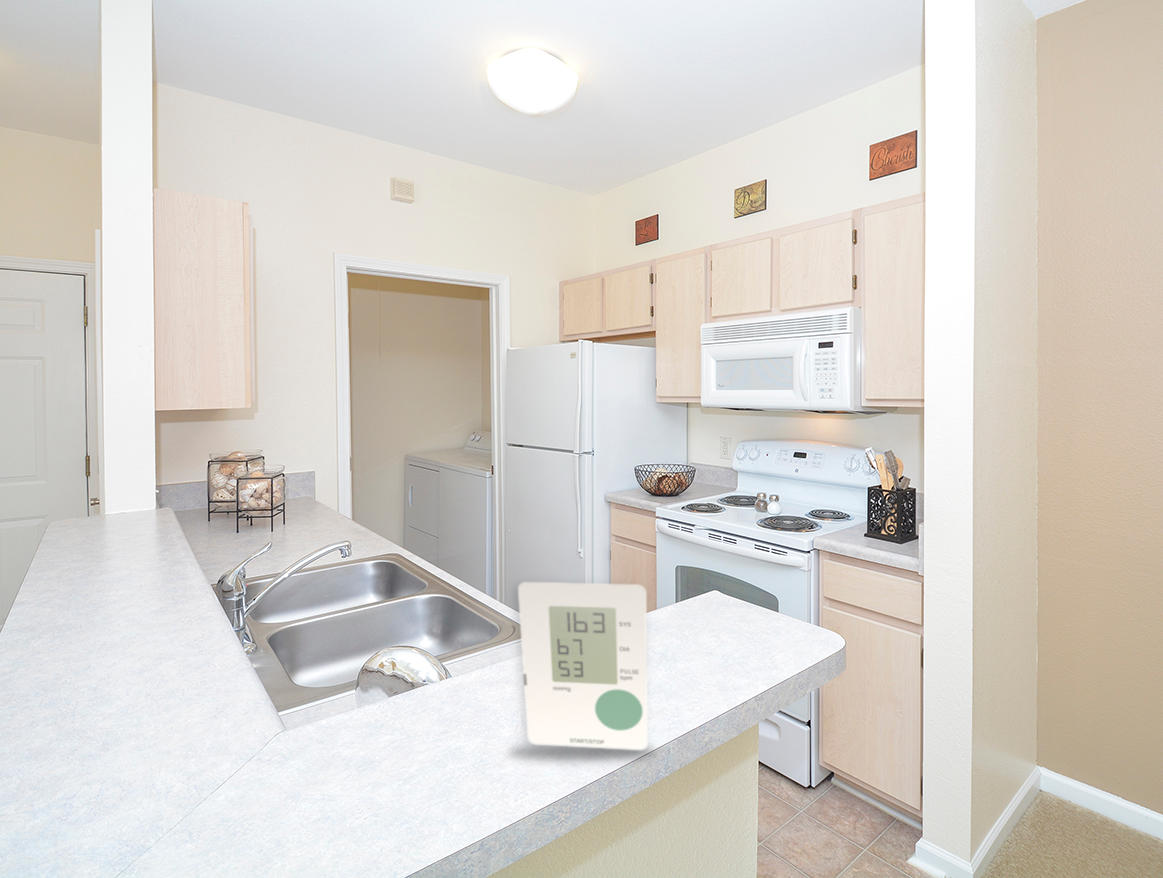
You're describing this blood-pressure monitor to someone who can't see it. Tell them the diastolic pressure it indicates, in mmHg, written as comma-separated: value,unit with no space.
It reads 67,mmHg
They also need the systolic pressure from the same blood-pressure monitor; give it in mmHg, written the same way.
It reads 163,mmHg
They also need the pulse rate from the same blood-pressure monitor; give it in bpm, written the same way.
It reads 53,bpm
